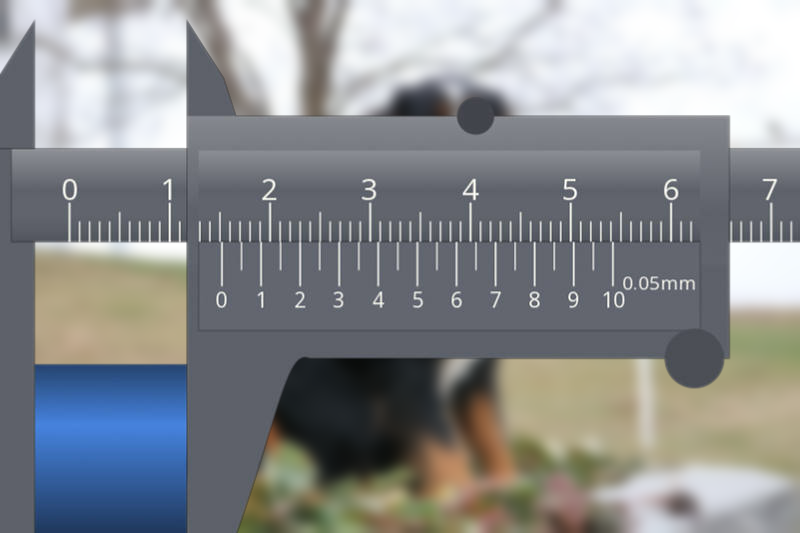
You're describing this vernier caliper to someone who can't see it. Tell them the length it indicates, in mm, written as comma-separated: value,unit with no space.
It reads 15.2,mm
